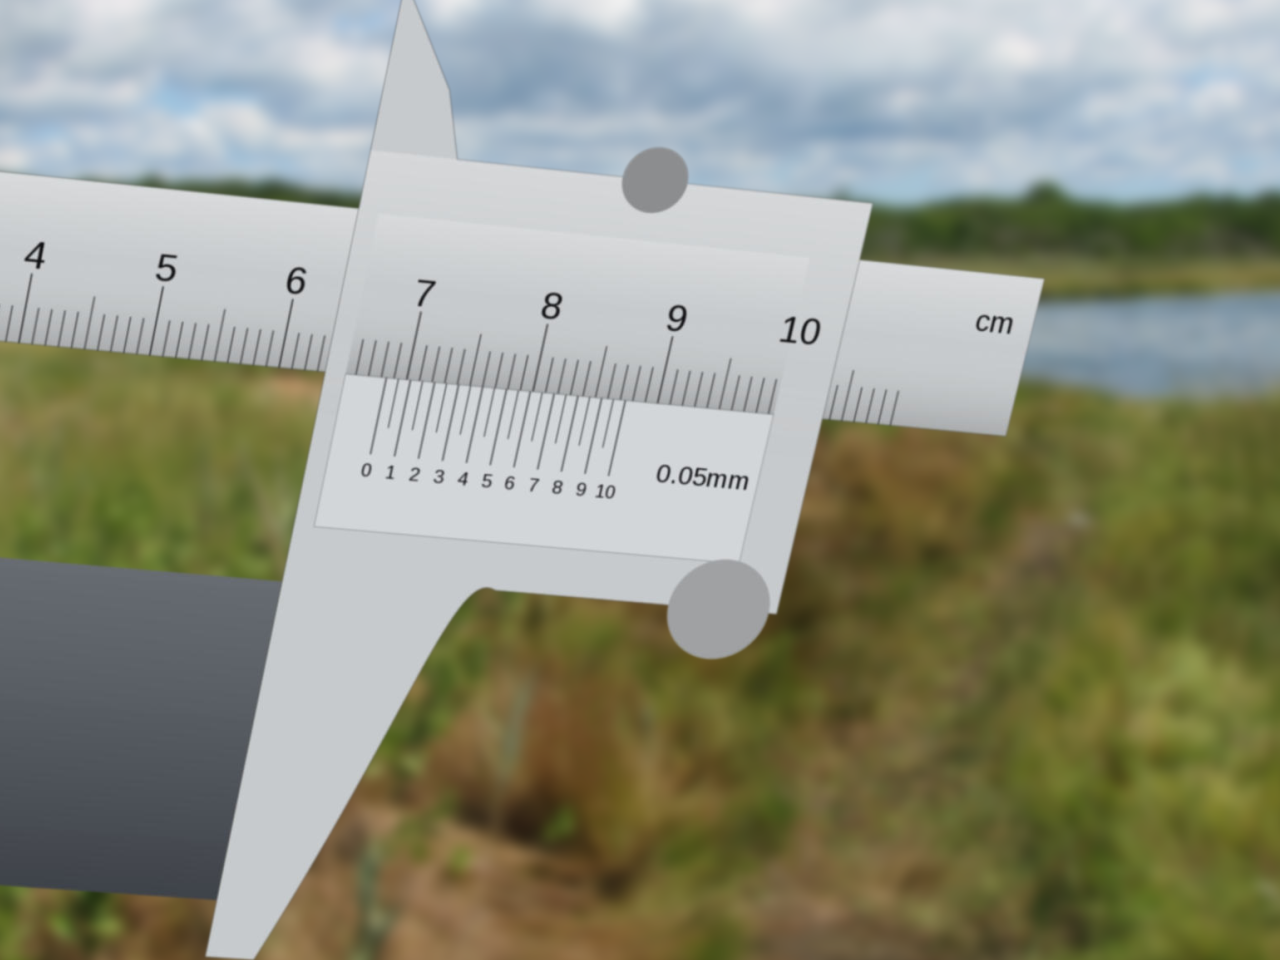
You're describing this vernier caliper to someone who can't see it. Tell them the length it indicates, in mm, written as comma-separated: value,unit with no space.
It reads 68.4,mm
